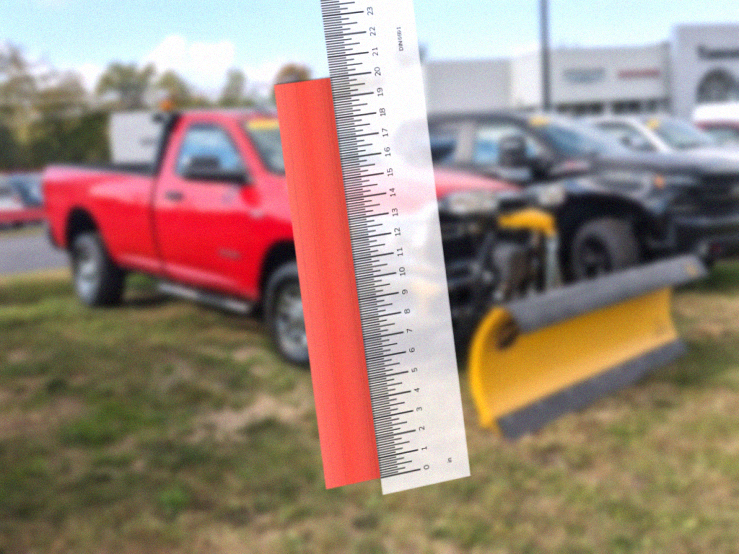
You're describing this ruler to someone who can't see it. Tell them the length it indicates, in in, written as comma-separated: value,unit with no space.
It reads 20,in
